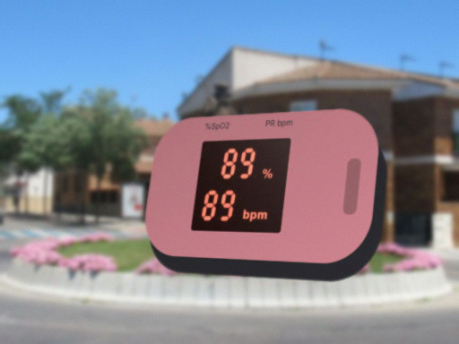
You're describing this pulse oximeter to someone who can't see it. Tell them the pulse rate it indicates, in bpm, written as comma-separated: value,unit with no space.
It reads 89,bpm
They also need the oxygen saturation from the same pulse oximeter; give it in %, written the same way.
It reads 89,%
